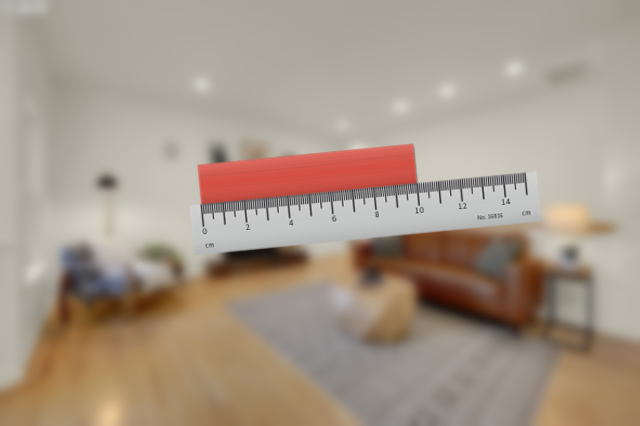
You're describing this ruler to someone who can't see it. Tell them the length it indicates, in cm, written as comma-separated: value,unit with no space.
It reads 10,cm
